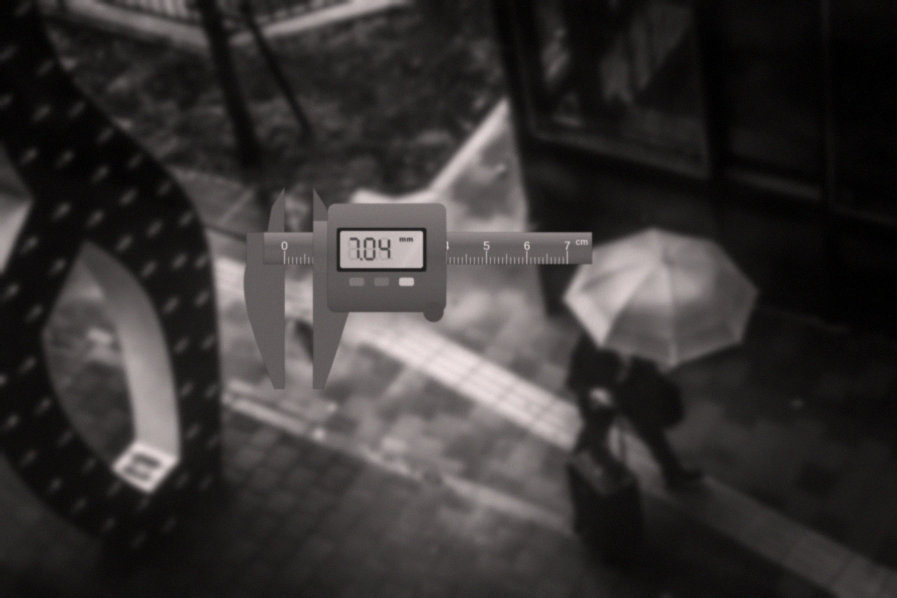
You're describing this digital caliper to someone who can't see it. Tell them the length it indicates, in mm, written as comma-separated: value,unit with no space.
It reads 7.04,mm
